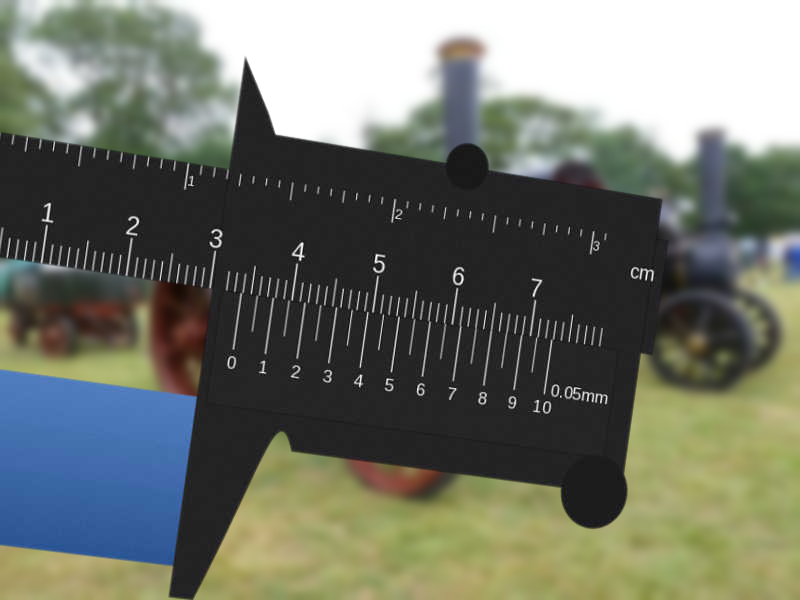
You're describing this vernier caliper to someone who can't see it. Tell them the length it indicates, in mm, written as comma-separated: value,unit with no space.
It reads 33.8,mm
